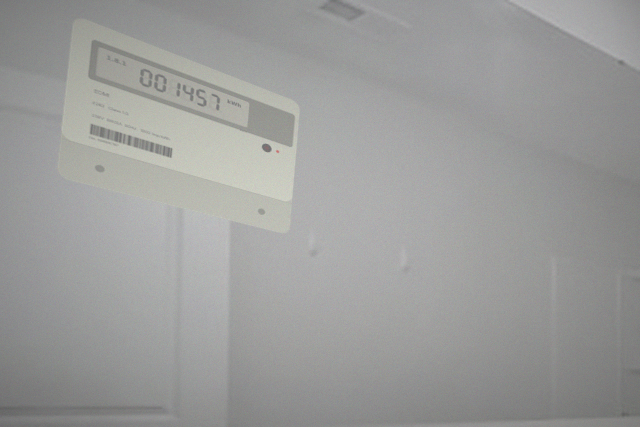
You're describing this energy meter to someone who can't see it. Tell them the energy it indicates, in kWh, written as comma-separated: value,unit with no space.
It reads 1457,kWh
